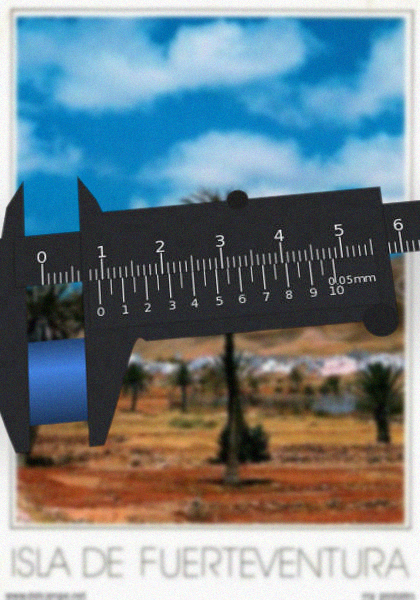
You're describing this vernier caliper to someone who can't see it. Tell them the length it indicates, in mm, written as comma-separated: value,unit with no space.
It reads 9.4,mm
